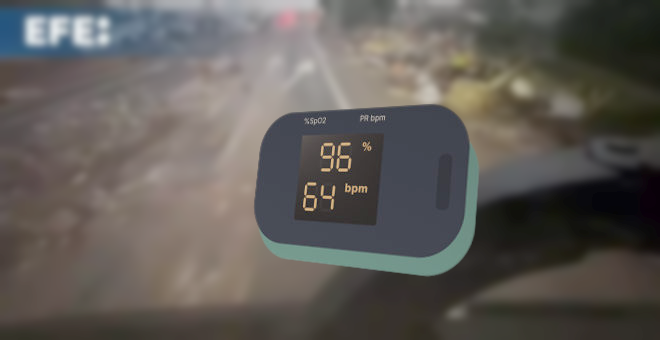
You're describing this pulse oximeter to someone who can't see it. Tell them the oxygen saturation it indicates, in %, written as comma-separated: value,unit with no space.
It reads 96,%
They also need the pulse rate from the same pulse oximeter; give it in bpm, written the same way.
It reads 64,bpm
